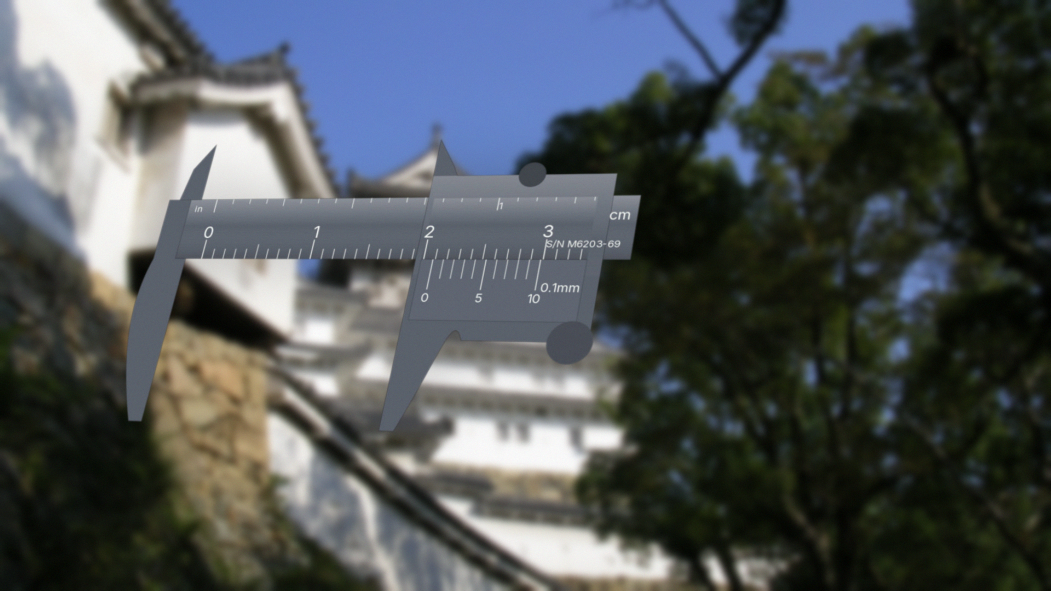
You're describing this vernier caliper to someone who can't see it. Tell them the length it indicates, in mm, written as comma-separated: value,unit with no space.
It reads 20.8,mm
